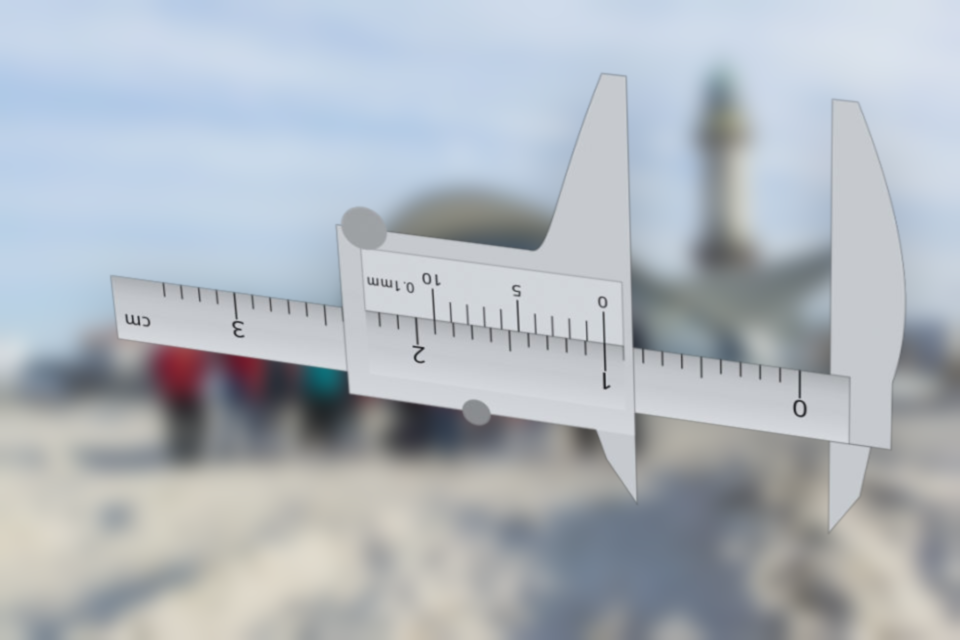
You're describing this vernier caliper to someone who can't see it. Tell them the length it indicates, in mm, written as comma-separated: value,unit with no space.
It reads 10.0,mm
